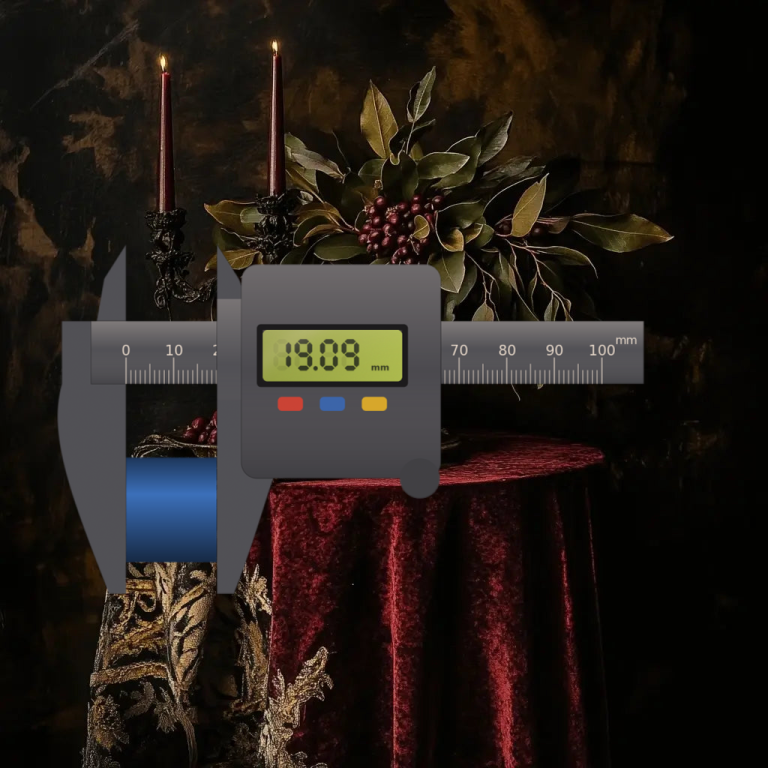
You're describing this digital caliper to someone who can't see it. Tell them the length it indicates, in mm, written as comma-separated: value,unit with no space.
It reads 19.09,mm
